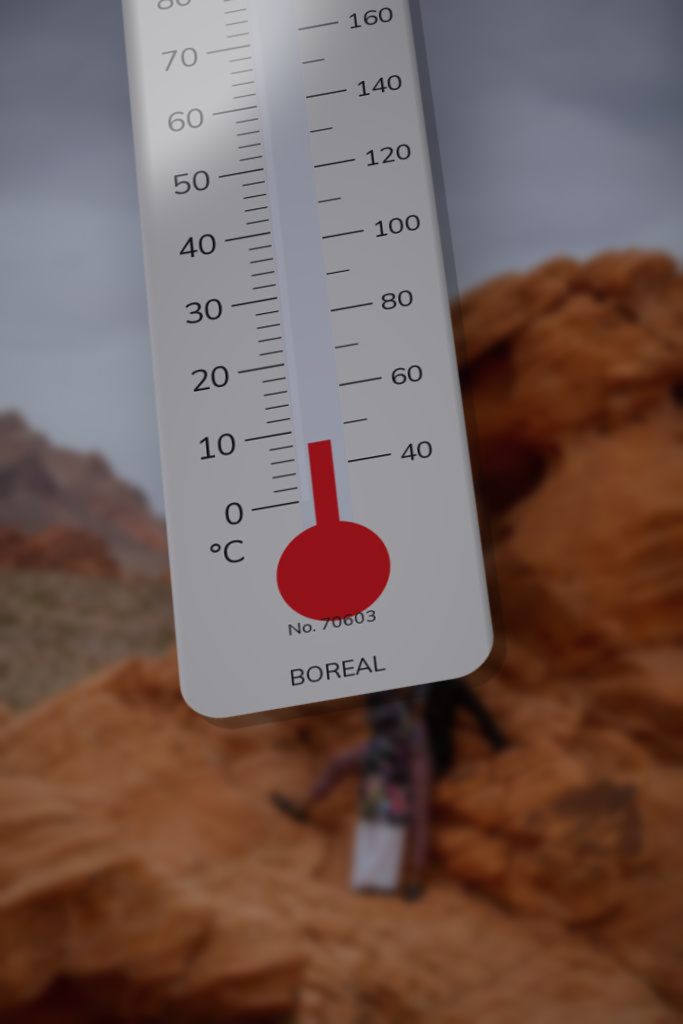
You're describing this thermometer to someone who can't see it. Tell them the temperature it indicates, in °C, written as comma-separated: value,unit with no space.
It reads 8,°C
